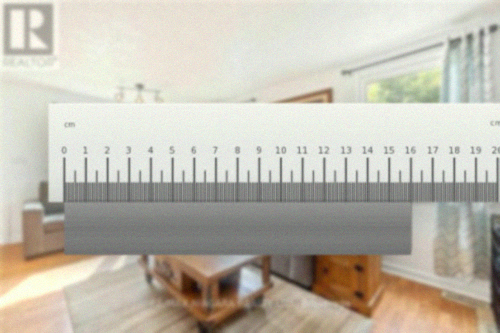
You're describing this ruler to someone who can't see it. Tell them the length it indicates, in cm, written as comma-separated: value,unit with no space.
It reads 16,cm
